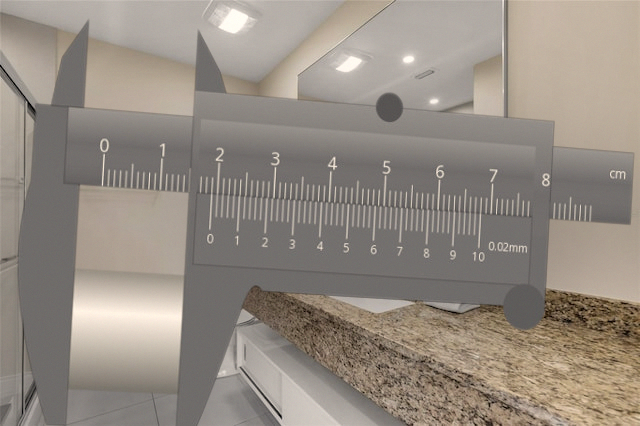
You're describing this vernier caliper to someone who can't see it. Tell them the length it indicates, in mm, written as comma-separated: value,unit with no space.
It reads 19.0,mm
